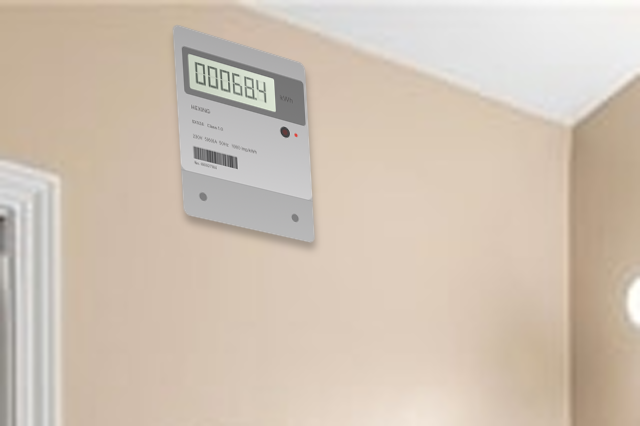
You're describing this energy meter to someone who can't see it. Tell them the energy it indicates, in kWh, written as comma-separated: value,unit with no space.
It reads 68.4,kWh
